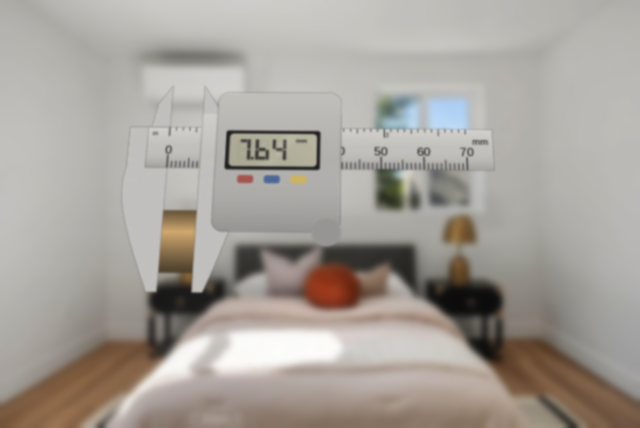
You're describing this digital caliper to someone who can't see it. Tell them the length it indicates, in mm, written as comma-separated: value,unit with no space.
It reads 7.64,mm
